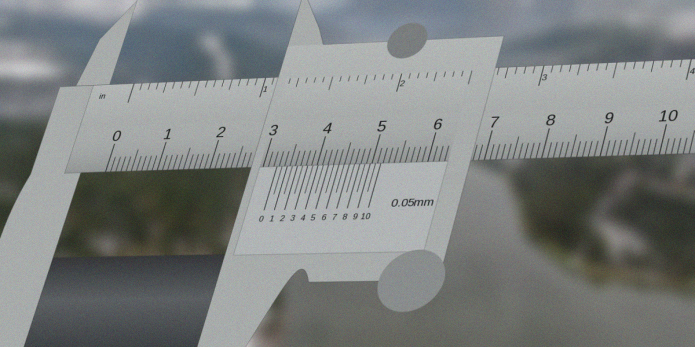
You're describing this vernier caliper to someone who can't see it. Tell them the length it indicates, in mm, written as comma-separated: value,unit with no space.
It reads 32.6,mm
